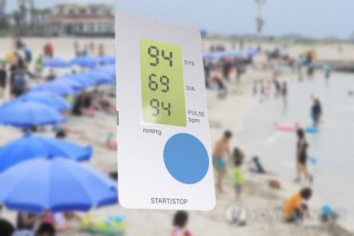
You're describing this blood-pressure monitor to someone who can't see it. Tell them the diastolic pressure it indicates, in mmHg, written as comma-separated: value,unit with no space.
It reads 69,mmHg
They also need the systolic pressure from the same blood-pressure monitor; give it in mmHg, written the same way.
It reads 94,mmHg
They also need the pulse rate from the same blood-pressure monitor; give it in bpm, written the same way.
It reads 94,bpm
